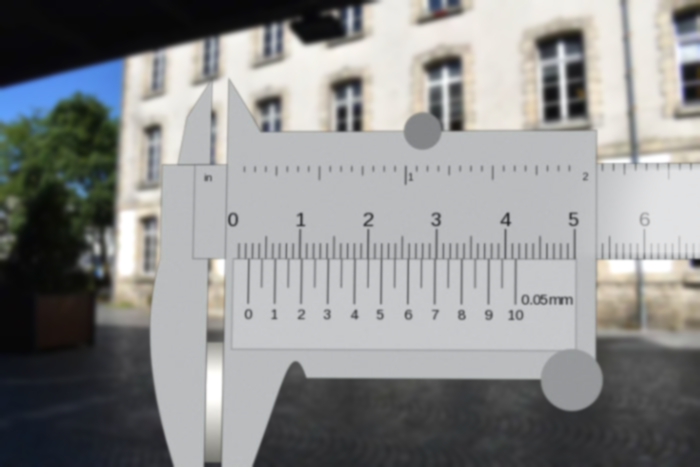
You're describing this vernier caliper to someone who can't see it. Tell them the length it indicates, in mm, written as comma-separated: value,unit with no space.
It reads 2.5,mm
